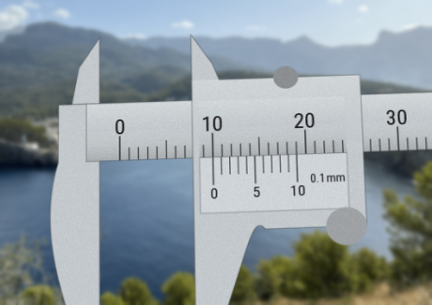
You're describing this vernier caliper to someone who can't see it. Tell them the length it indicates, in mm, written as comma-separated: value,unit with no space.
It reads 10.0,mm
